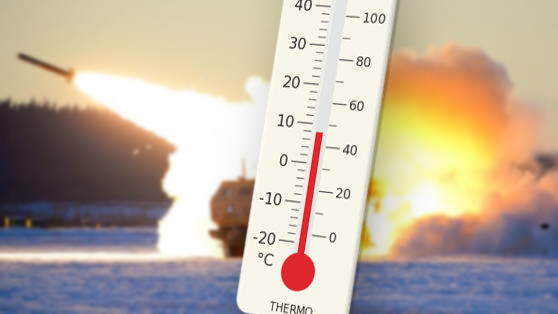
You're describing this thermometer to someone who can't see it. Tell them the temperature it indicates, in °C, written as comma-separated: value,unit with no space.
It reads 8,°C
